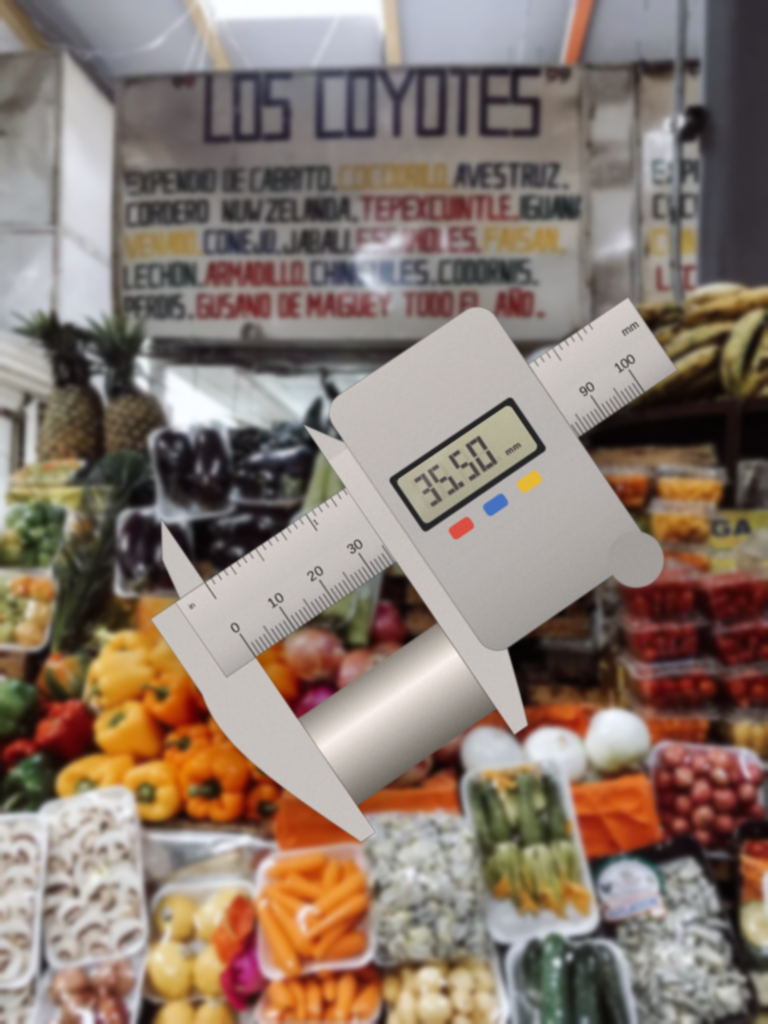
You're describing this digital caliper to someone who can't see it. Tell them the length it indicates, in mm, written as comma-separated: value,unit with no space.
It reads 35.50,mm
